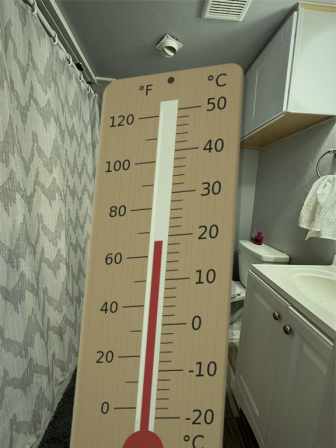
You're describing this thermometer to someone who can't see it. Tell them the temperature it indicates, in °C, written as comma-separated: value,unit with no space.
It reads 19,°C
